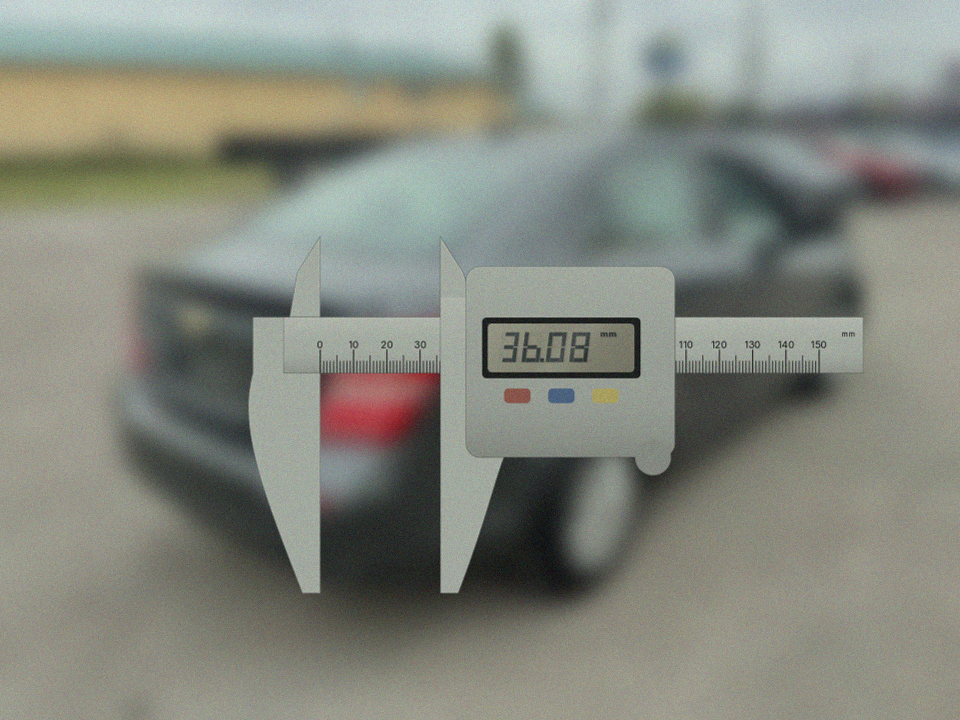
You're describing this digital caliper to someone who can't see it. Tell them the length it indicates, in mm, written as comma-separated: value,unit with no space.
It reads 36.08,mm
